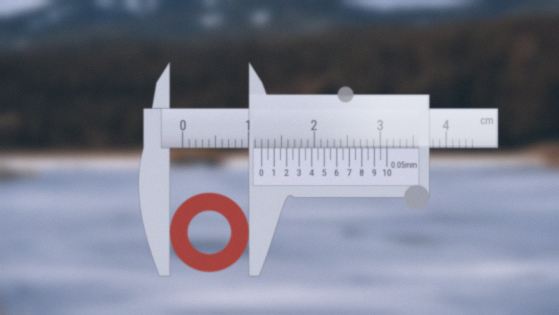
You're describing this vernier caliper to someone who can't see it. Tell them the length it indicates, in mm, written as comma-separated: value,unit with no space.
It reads 12.0,mm
